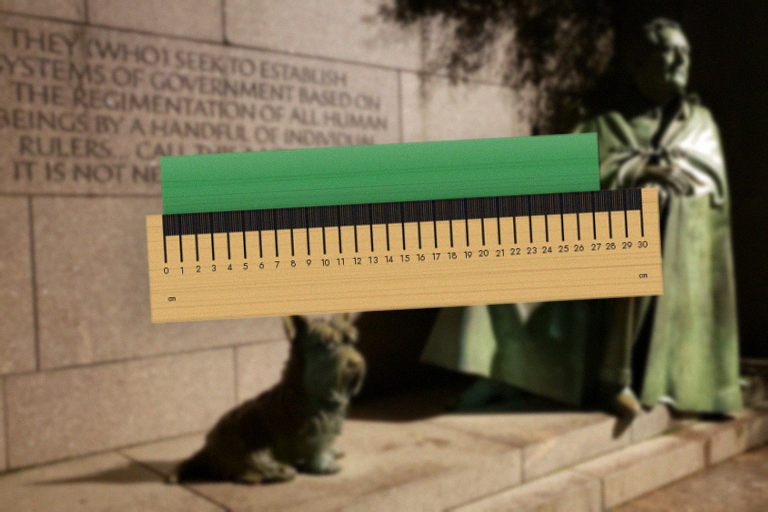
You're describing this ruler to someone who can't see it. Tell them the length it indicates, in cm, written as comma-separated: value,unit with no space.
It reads 27.5,cm
